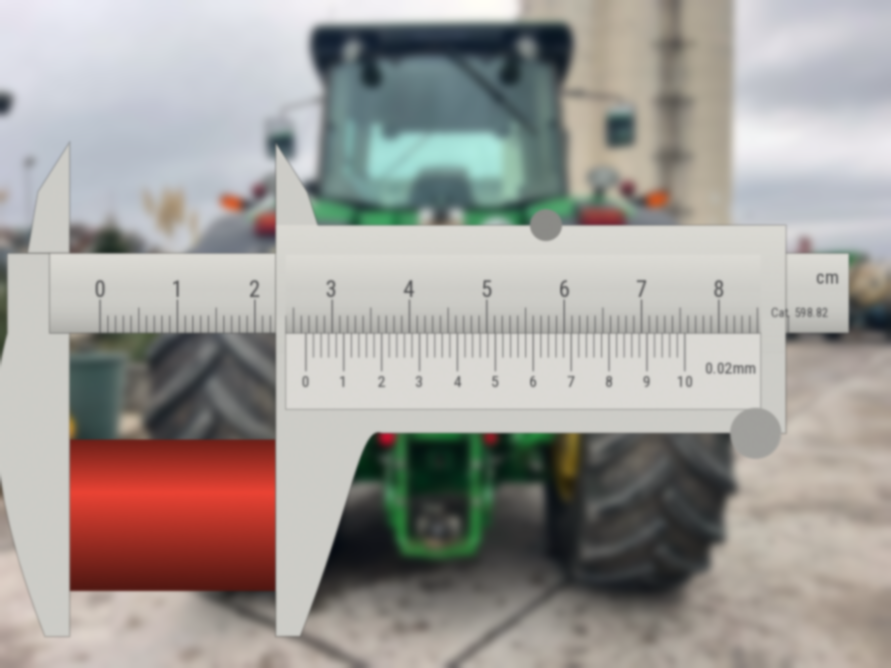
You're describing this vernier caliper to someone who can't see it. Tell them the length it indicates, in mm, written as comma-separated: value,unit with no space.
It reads 26.6,mm
